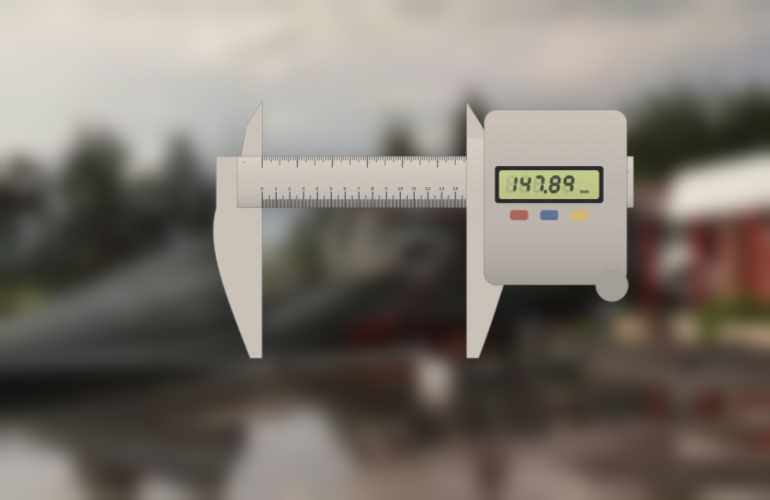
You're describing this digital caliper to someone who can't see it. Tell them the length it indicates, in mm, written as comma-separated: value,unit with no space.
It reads 147.89,mm
